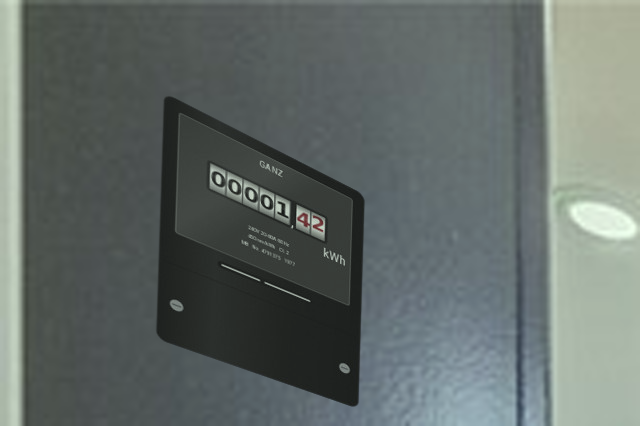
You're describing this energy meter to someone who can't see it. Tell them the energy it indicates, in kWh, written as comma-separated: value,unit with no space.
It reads 1.42,kWh
